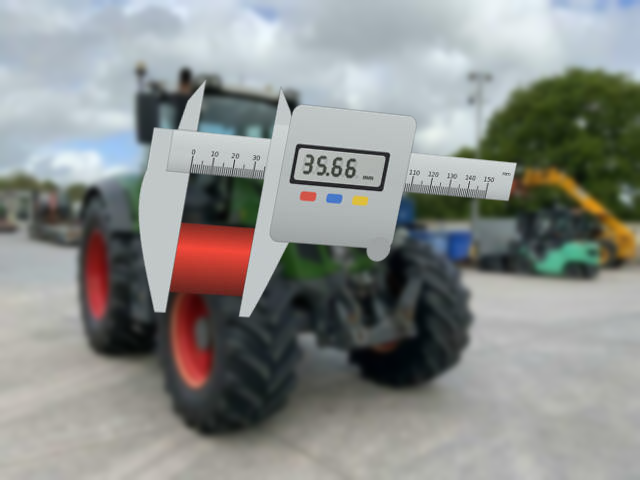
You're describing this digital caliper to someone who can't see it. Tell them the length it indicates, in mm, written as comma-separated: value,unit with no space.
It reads 35.66,mm
